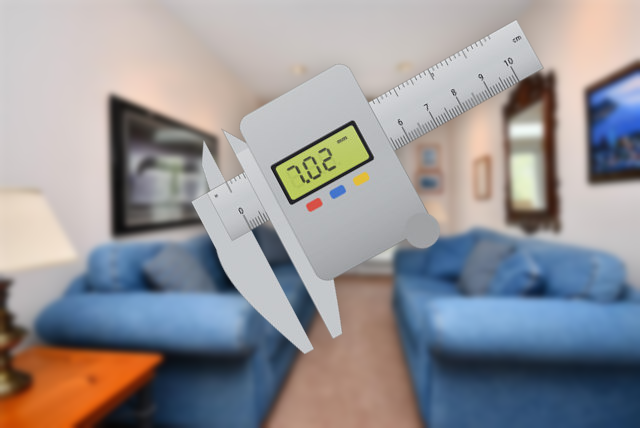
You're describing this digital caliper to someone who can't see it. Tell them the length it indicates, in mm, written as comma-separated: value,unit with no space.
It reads 7.02,mm
